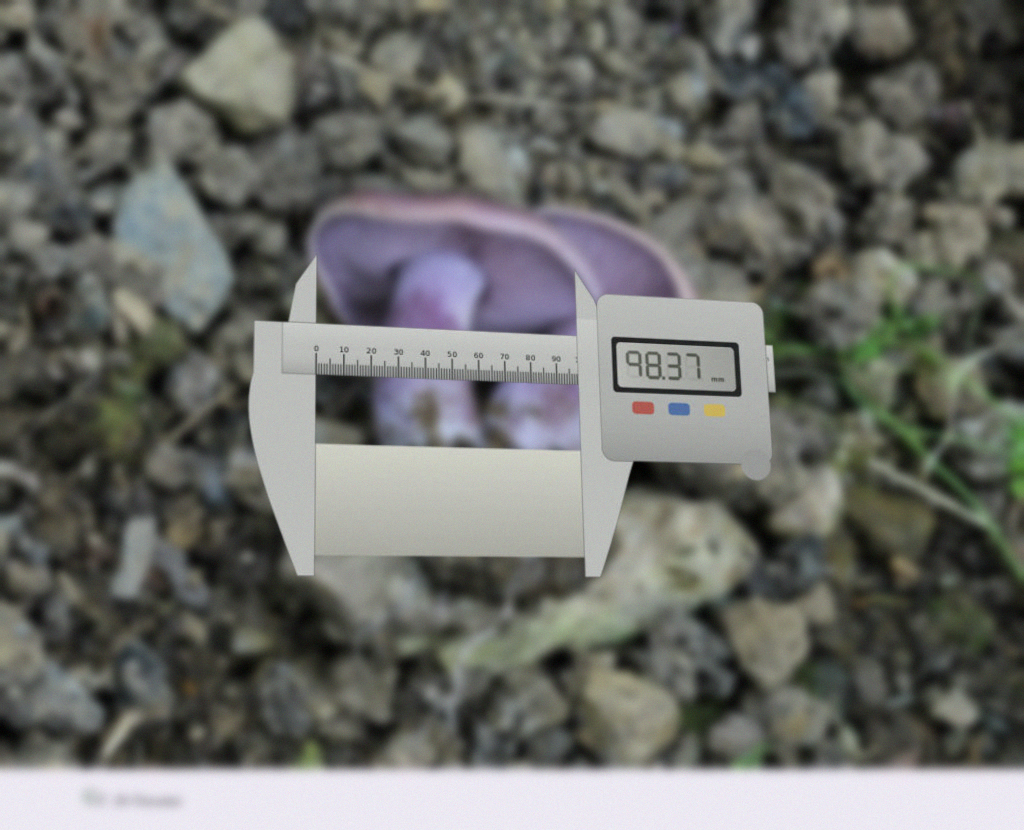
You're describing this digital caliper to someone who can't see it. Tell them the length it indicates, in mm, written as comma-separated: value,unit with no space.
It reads 98.37,mm
